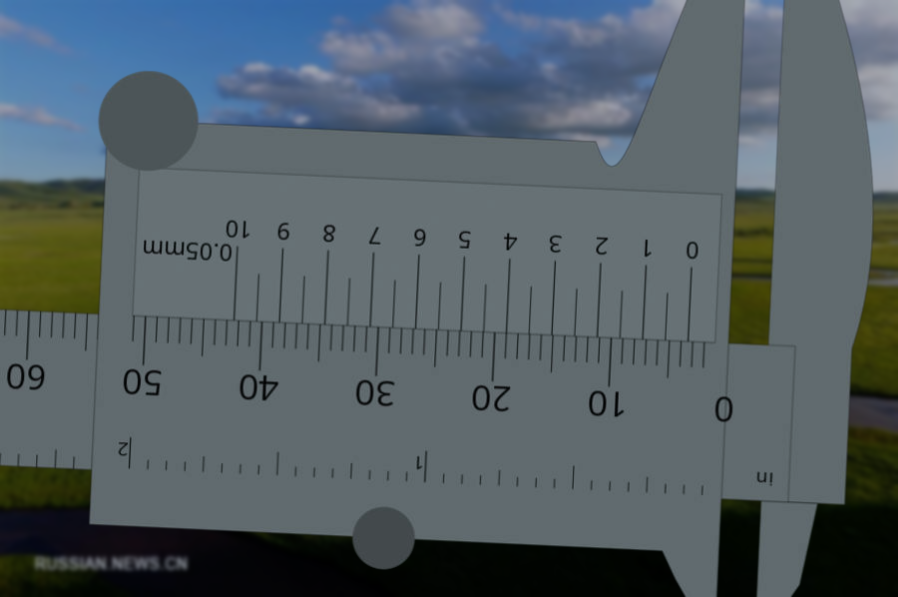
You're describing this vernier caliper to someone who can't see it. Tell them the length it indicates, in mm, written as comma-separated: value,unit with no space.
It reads 3.4,mm
